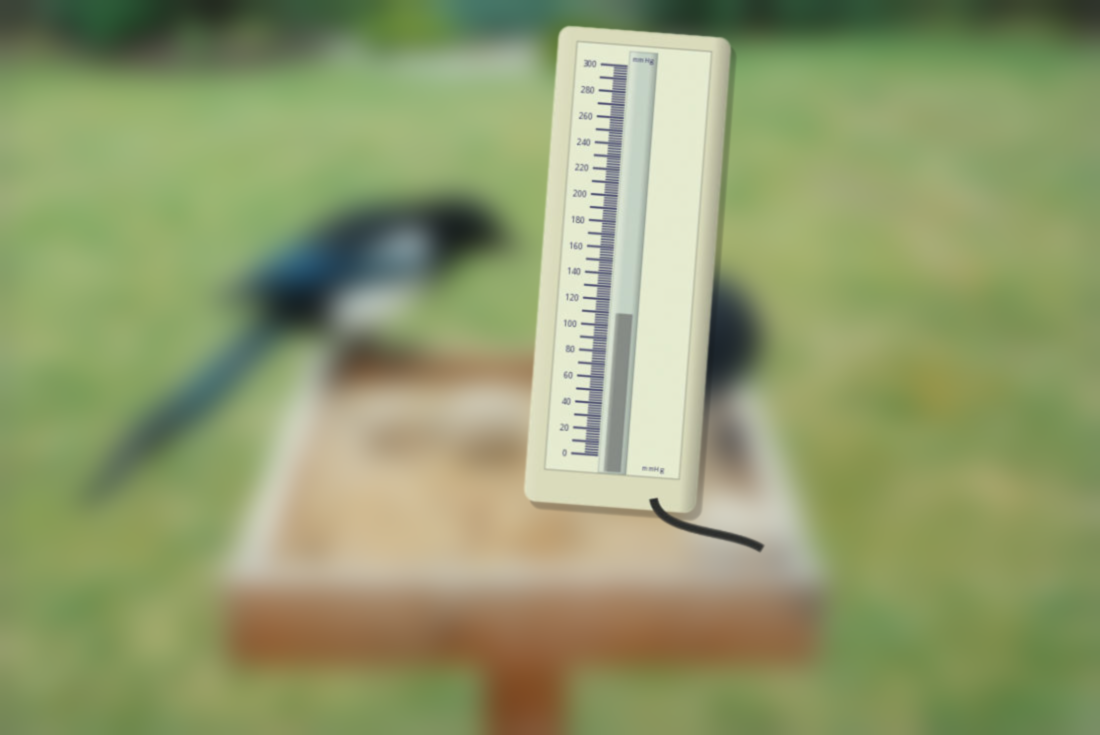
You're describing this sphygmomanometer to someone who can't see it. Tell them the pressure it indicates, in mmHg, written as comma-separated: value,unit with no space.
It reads 110,mmHg
